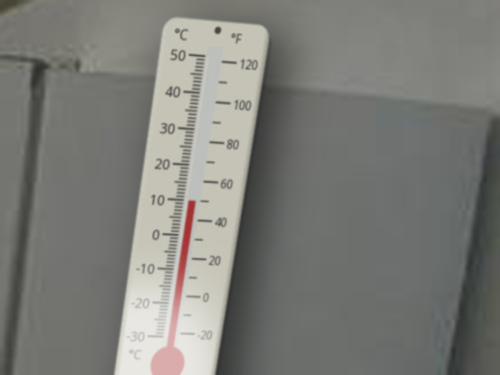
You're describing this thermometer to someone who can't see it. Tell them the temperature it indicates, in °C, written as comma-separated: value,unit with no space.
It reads 10,°C
